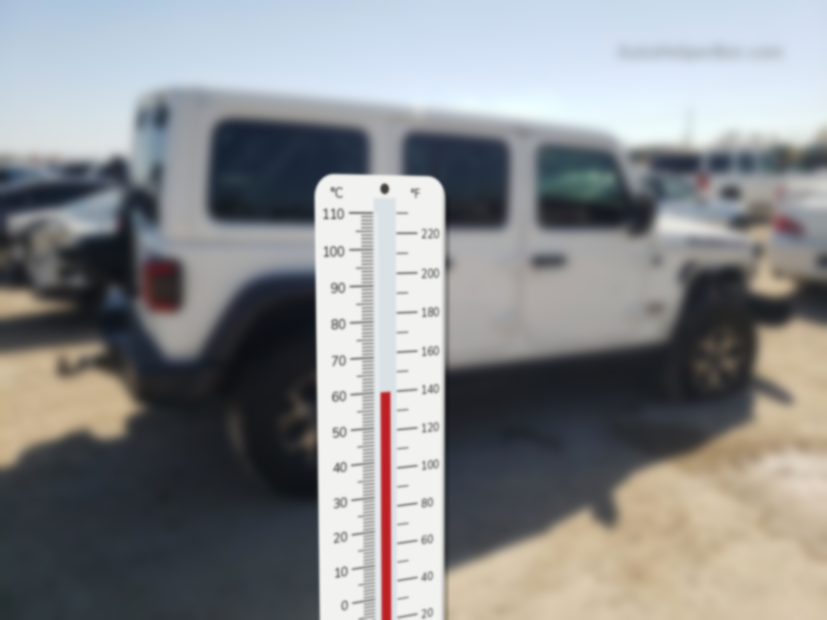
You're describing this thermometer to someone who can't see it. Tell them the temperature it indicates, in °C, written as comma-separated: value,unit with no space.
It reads 60,°C
